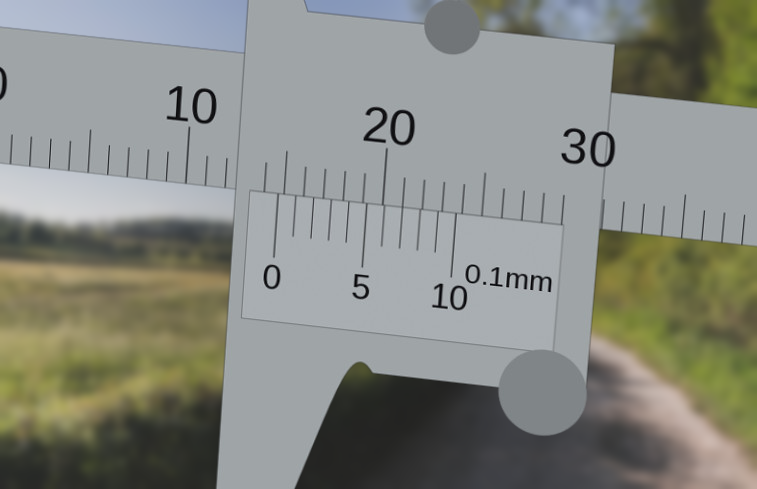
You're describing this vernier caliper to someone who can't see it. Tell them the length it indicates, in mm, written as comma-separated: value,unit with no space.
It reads 14.7,mm
